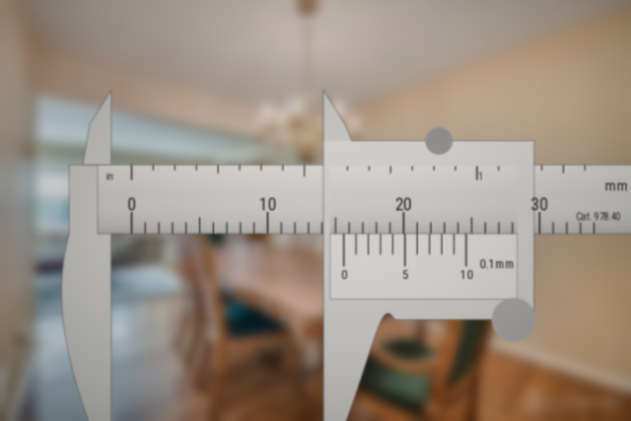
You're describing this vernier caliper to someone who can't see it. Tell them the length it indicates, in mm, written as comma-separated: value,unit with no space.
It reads 15.6,mm
